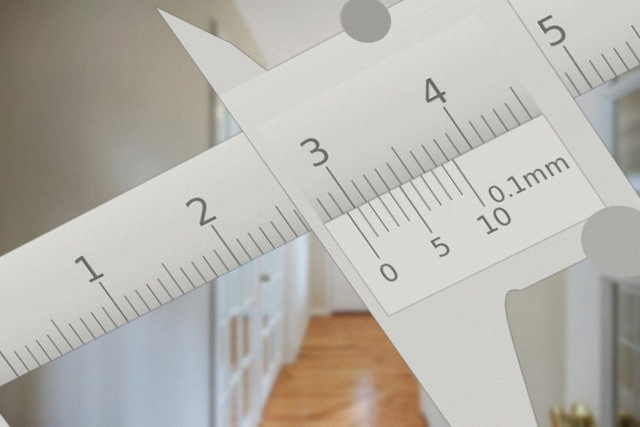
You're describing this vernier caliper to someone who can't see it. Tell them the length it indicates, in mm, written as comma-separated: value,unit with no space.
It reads 29.3,mm
